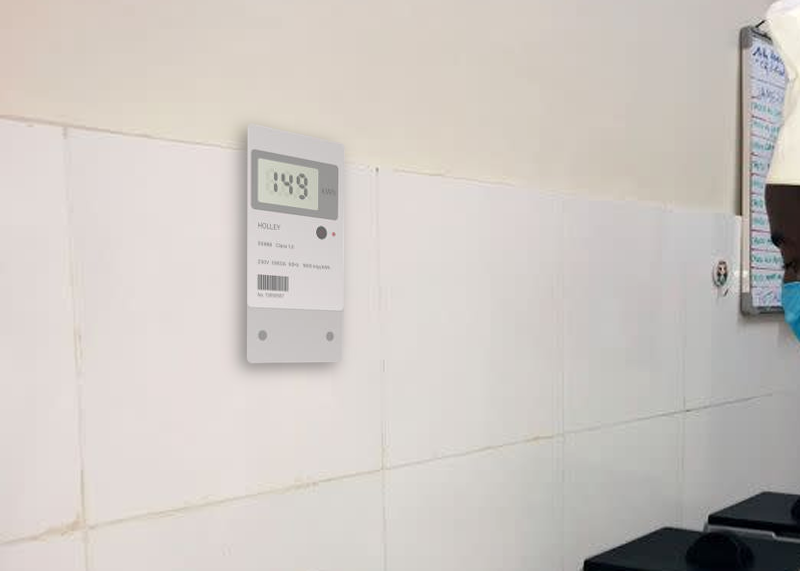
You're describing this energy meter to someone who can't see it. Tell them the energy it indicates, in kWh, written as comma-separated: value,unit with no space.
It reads 149,kWh
